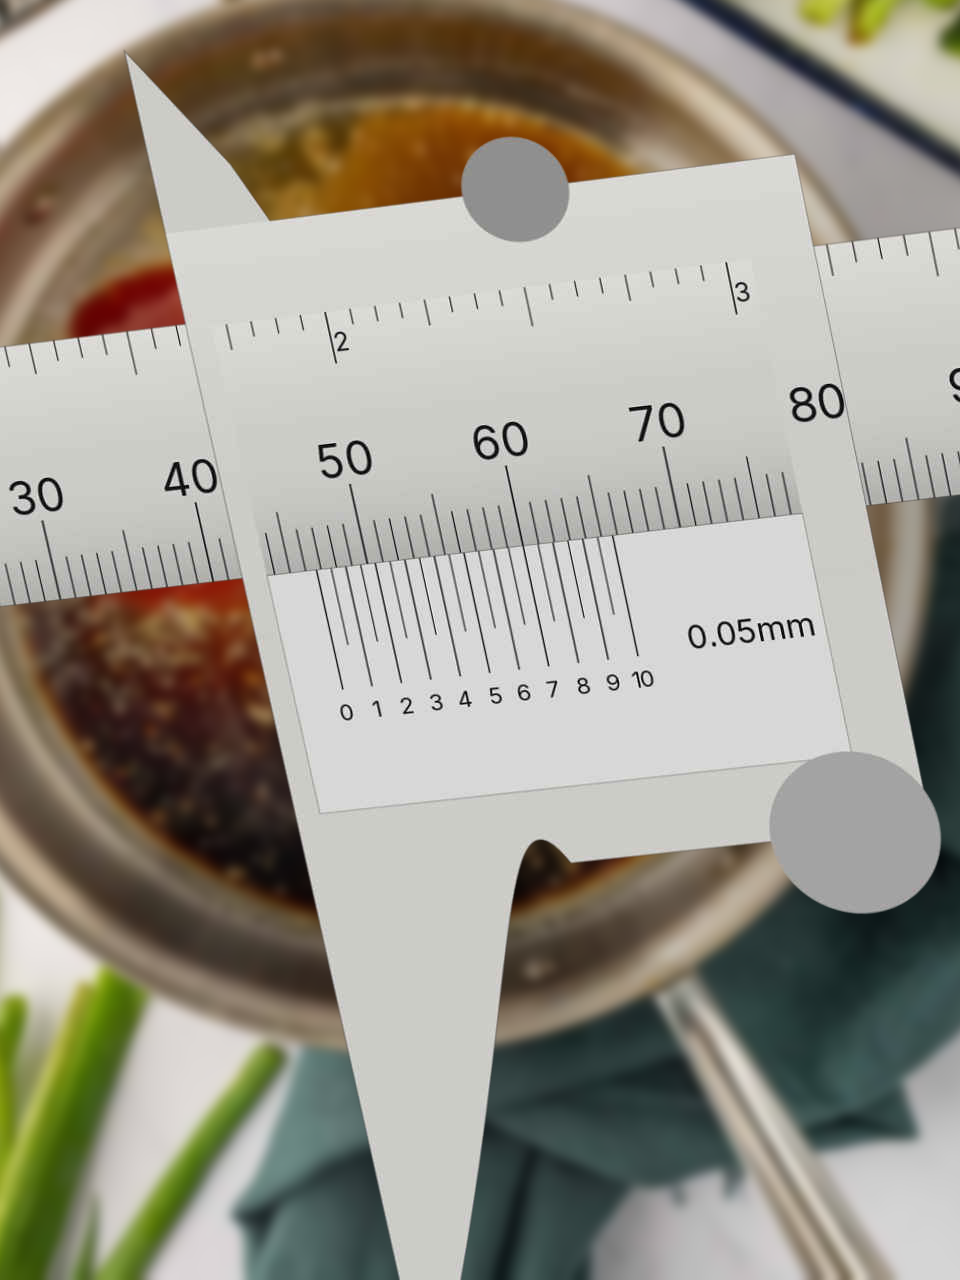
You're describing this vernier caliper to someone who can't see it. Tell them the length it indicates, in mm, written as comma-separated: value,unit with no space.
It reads 46.7,mm
